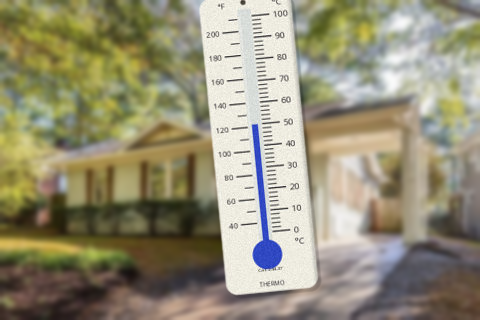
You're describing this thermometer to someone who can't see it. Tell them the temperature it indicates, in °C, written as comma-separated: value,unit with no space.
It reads 50,°C
